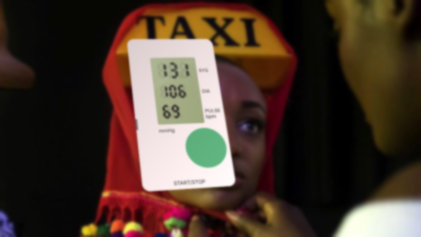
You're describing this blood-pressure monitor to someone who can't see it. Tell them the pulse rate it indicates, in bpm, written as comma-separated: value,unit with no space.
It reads 69,bpm
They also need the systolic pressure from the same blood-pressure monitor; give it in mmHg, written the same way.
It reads 131,mmHg
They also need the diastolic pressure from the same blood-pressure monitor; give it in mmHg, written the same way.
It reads 106,mmHg
